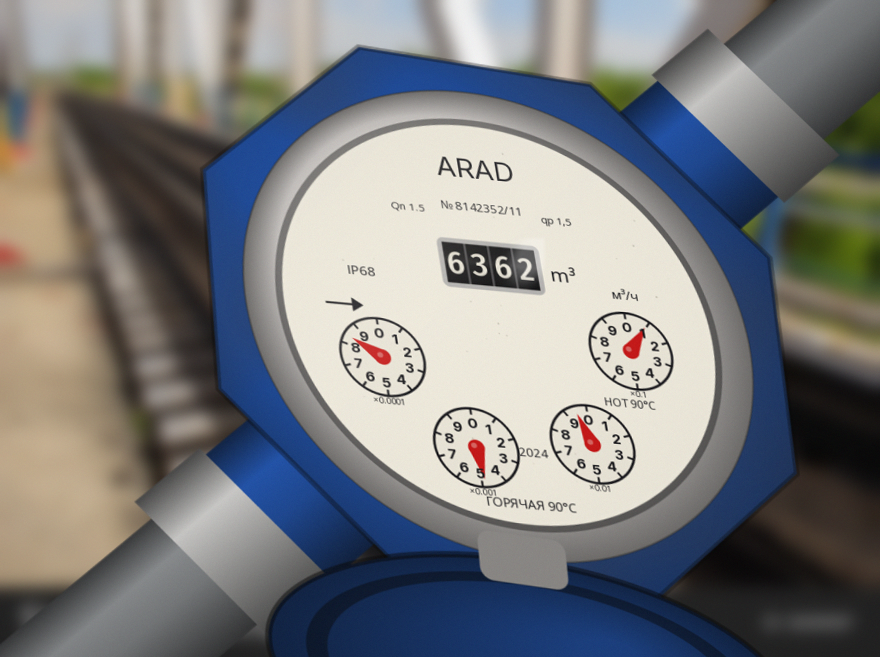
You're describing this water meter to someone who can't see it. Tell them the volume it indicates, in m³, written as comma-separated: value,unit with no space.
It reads 6362.0948,m³
